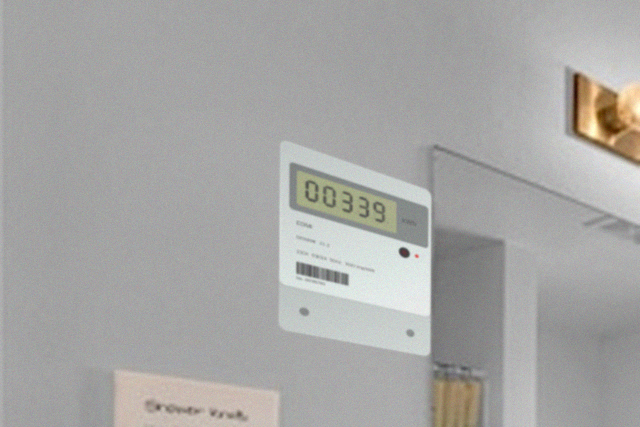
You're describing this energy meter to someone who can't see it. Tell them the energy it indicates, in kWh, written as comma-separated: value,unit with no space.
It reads 339,kWh
